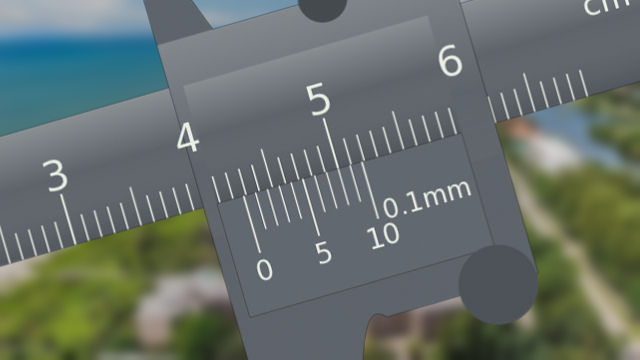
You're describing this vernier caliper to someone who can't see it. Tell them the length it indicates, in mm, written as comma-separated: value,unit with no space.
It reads 42.8,mm
